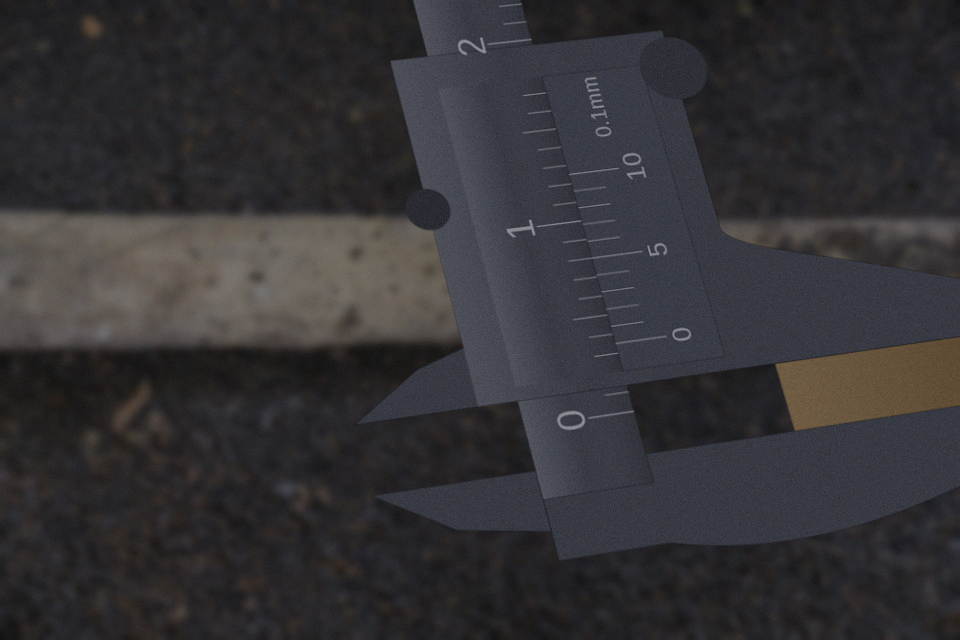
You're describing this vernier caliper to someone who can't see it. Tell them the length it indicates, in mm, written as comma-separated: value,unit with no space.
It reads 3.5,mm
